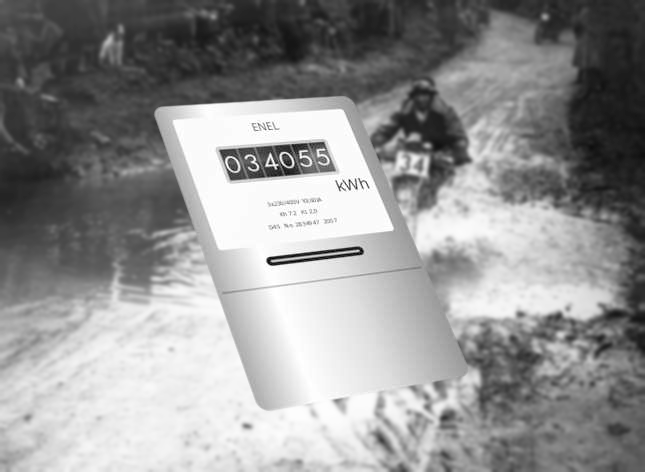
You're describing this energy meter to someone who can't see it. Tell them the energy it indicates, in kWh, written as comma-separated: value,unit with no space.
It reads 34055,kWh
